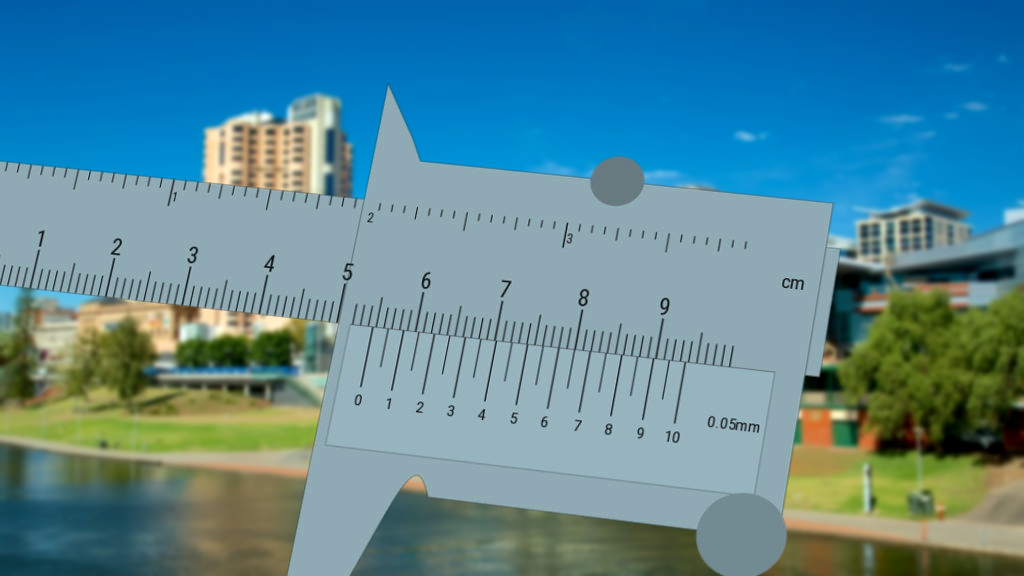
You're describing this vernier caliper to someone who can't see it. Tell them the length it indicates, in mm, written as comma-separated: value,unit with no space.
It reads 54.6,mm
